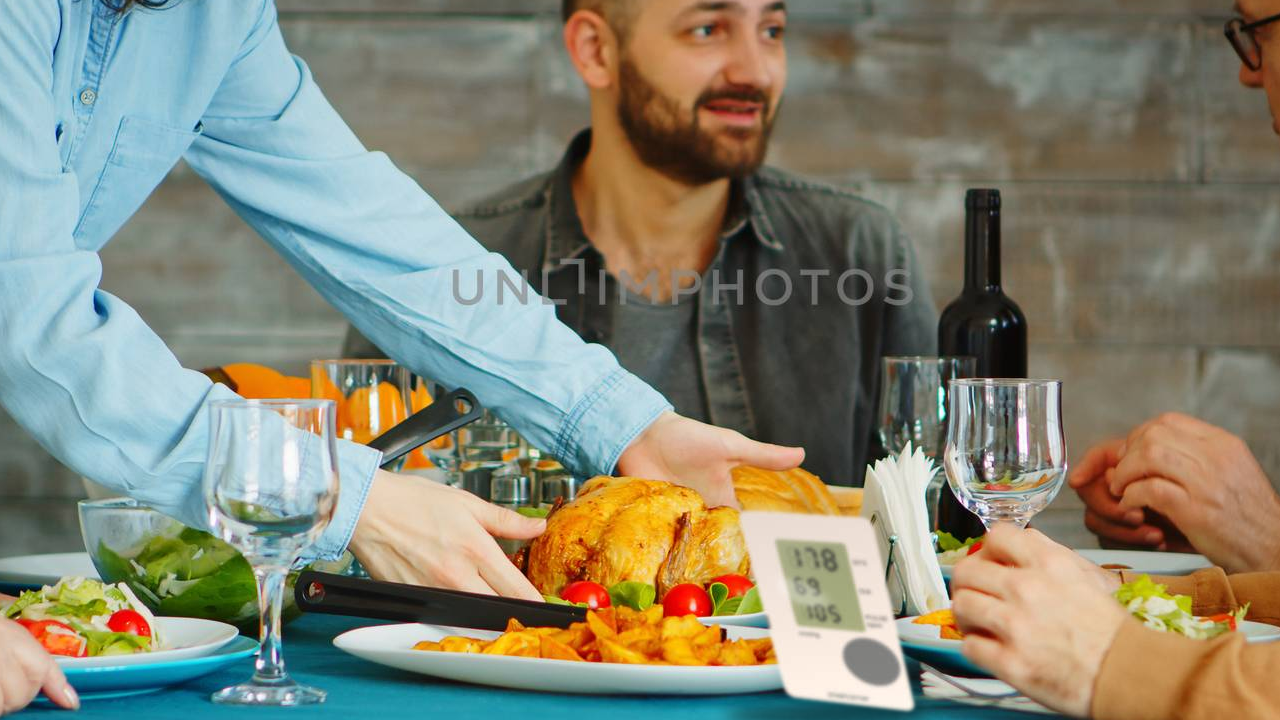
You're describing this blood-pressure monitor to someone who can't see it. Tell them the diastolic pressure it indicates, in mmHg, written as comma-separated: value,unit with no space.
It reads 69,mmHg
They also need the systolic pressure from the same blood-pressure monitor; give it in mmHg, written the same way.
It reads 178,mmHg
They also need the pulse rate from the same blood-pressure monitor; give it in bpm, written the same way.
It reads 105,bpm
